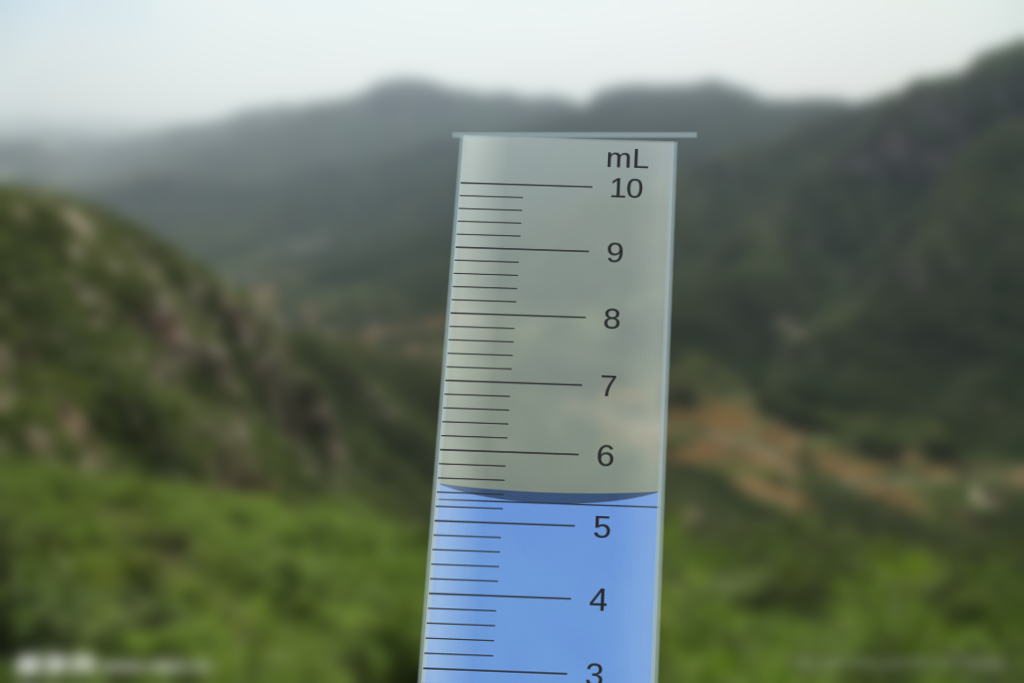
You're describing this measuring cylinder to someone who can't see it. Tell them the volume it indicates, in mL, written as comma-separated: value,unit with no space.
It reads 5.3,mL
